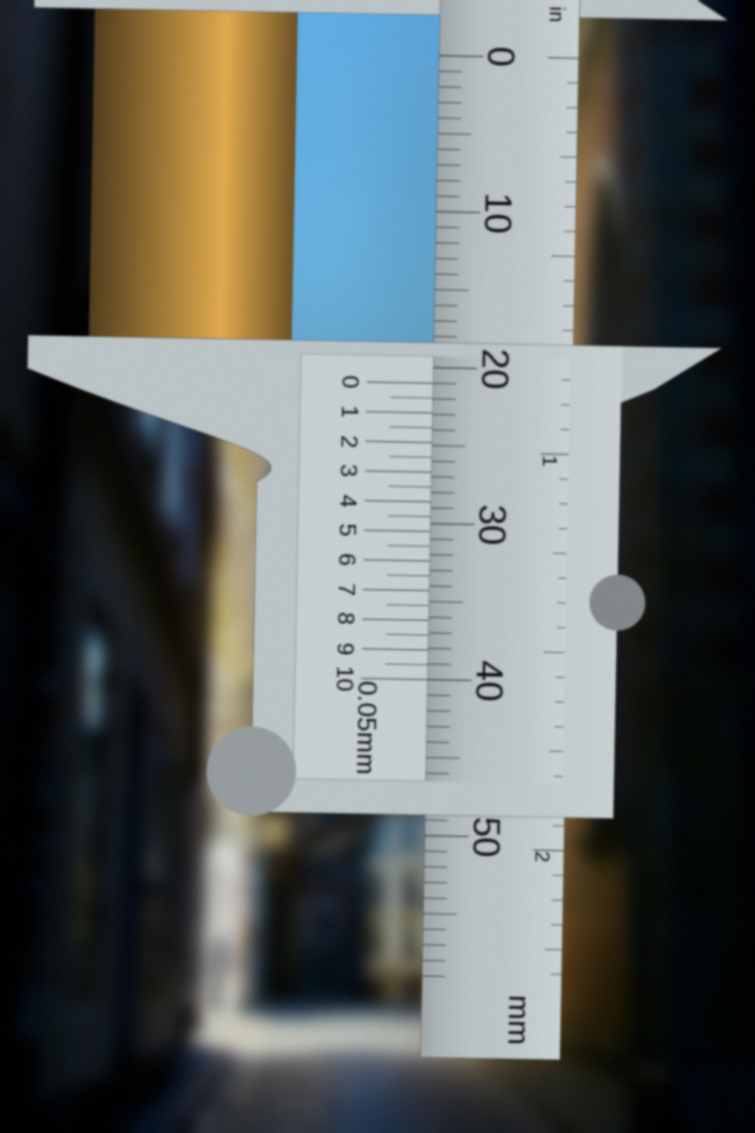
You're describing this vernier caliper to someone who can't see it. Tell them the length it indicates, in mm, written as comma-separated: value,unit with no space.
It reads 21.0,mm
